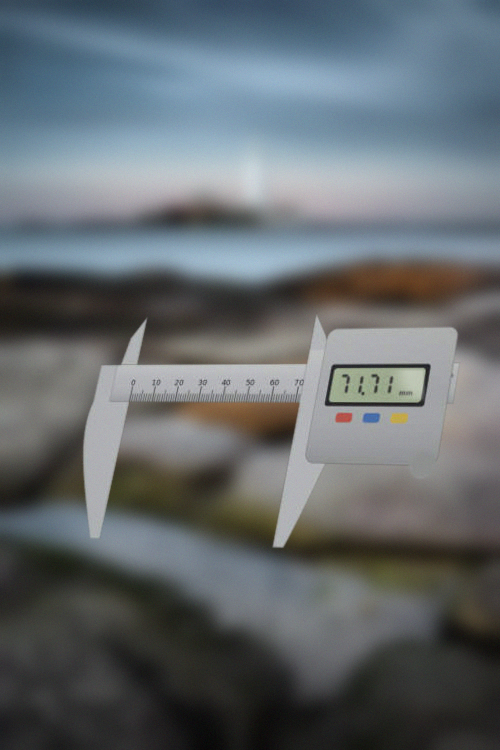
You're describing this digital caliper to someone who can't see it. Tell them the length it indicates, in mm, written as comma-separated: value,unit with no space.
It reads 71.71,mm
